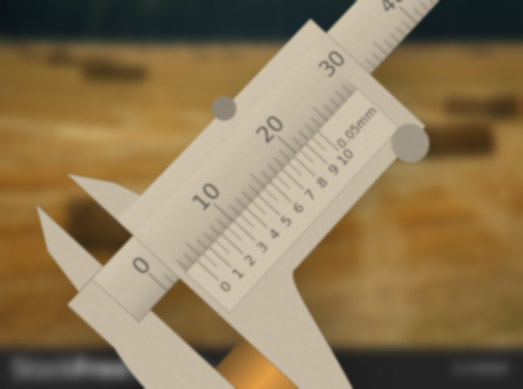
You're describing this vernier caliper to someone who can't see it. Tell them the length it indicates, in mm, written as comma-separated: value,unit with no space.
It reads 4.4,mm
